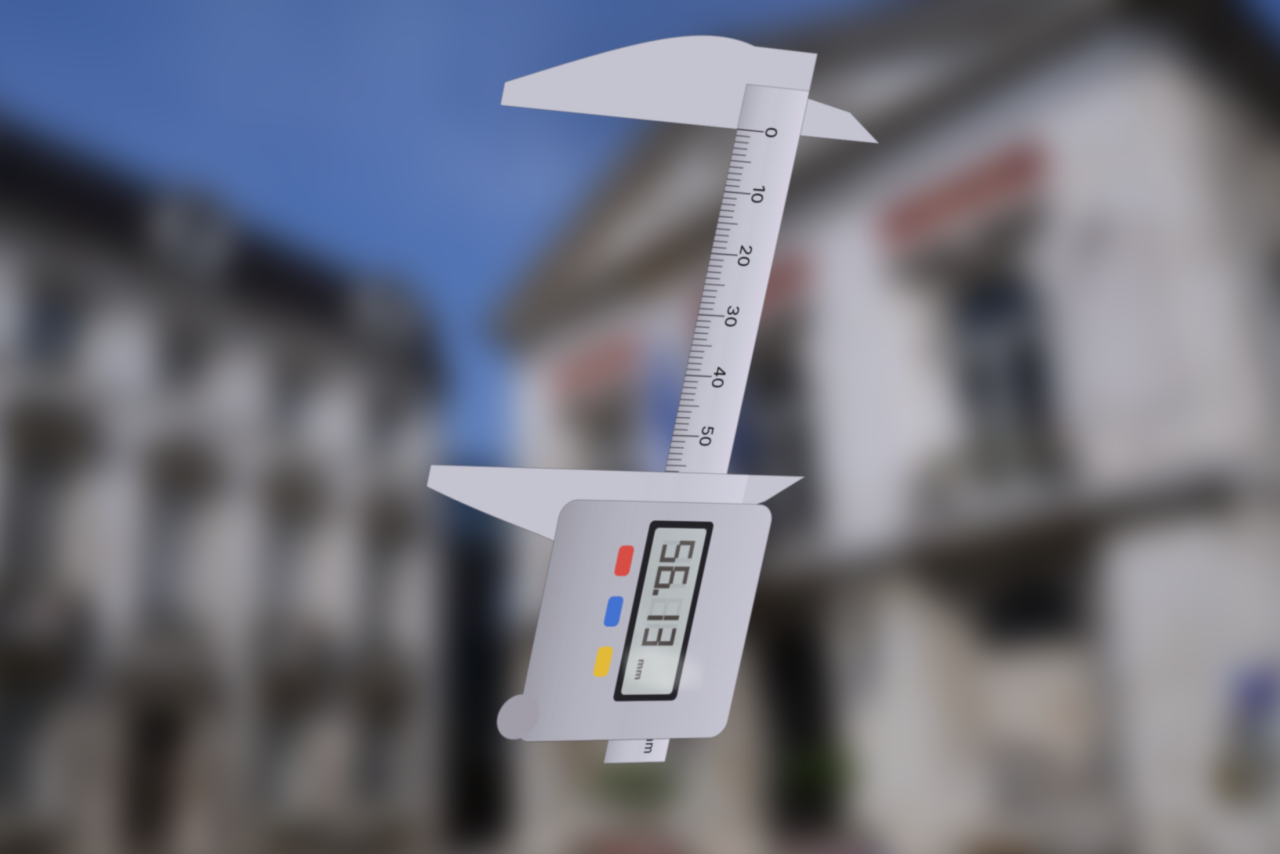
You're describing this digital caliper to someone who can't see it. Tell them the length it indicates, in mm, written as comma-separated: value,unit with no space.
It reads 56.13,mm
